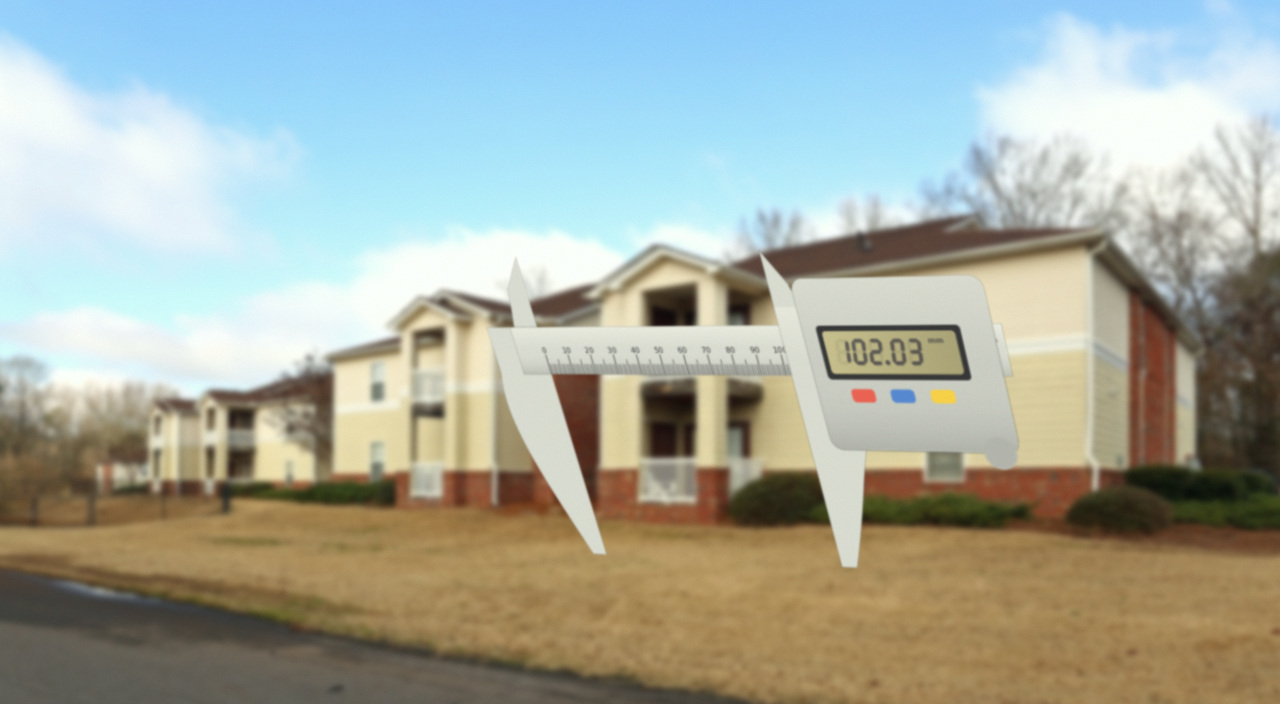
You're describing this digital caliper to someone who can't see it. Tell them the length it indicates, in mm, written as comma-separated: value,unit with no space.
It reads 102.03,mm
